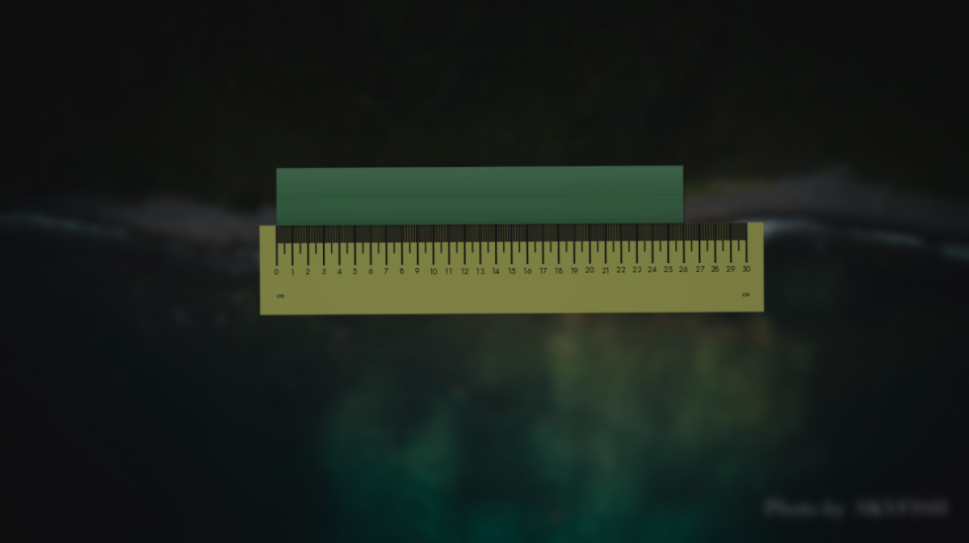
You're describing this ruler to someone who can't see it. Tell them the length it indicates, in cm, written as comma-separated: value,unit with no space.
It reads 26,cm
